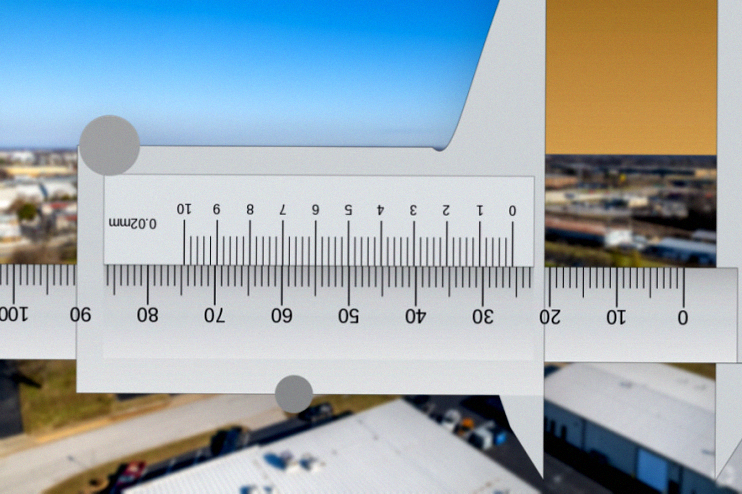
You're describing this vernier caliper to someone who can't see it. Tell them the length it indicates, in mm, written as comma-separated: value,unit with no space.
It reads 25.6,mm
